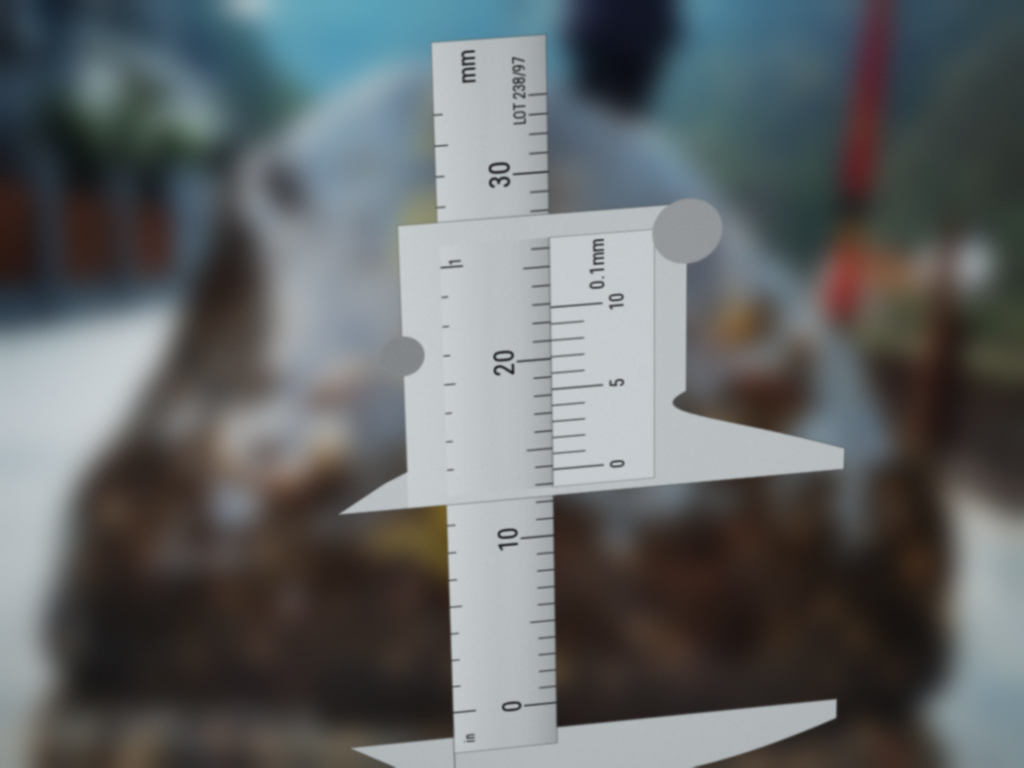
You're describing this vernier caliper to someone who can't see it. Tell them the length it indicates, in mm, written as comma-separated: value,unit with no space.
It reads 13.8,mm
